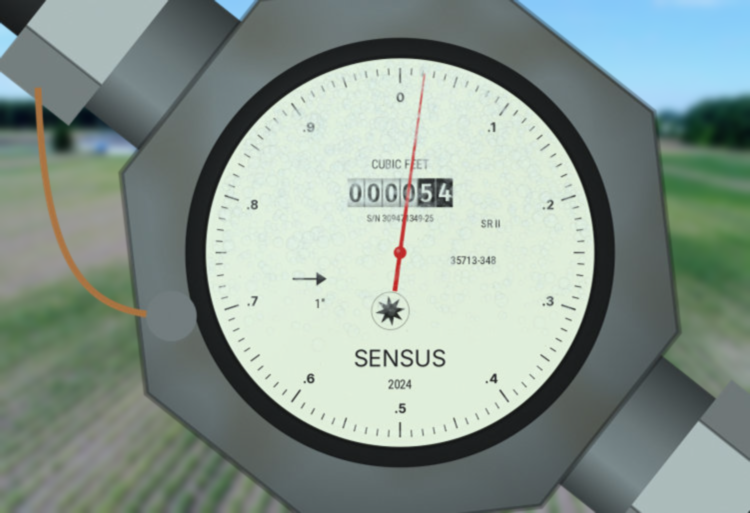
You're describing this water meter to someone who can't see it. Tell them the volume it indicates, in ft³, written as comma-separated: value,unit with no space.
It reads 54.02,ft³
